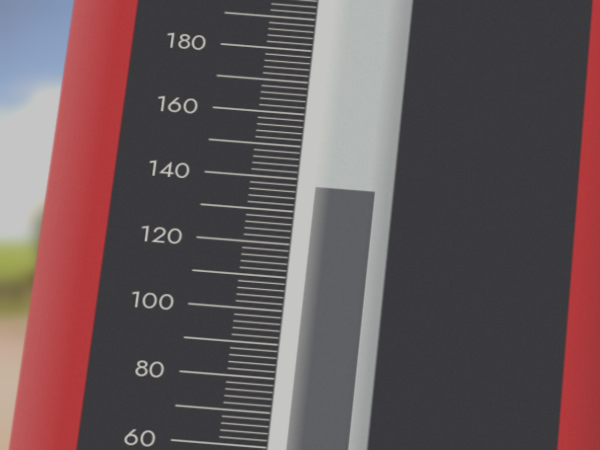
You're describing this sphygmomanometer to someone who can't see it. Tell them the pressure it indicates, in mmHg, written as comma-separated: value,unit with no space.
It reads 138,mmHg
